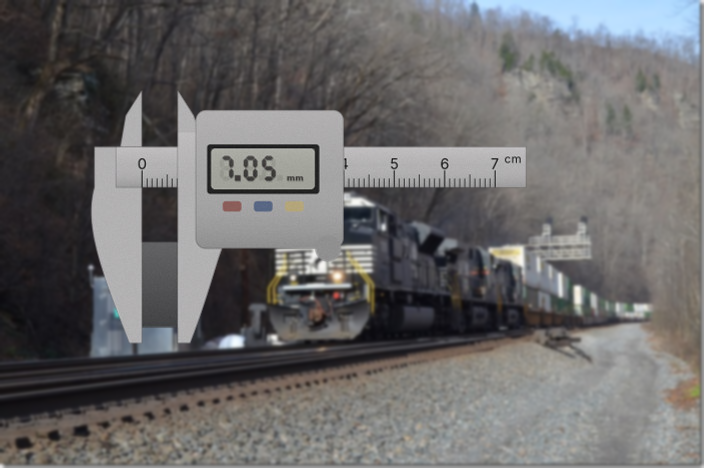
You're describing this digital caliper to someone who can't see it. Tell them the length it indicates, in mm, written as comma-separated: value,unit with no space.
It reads 7.05,mm
